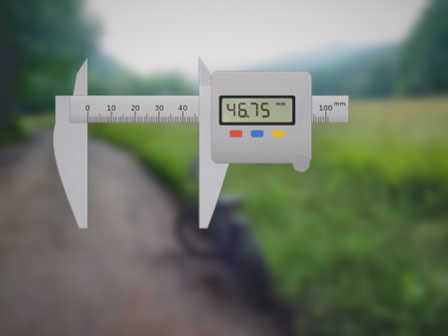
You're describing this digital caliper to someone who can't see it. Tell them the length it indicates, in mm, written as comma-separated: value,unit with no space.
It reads 46.75,mm
